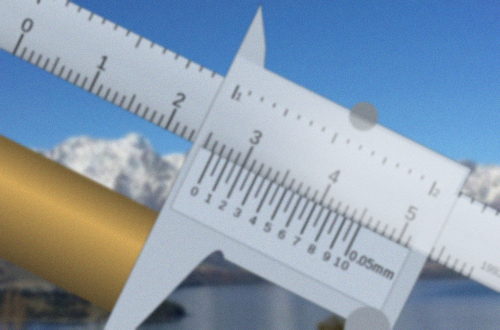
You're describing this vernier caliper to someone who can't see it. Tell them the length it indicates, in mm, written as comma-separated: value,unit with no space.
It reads 26.2,mm
